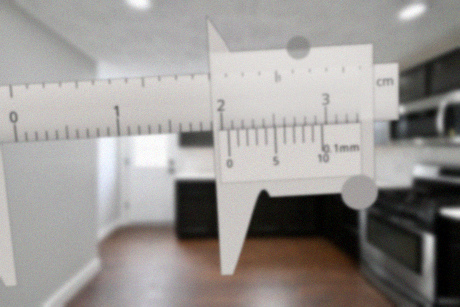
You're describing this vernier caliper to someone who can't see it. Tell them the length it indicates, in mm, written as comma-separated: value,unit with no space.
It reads 20.6,mm
